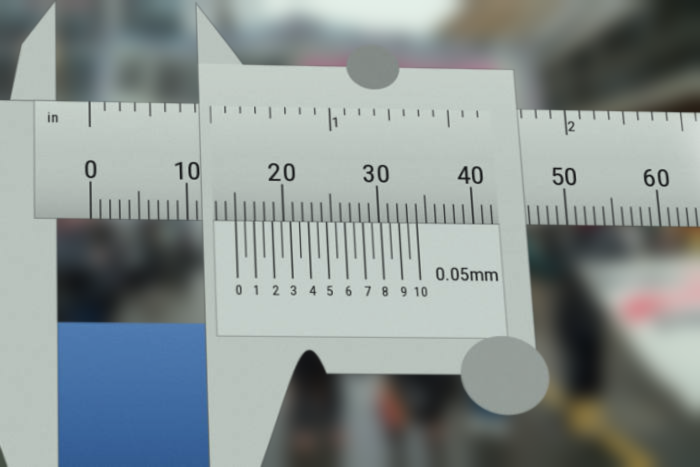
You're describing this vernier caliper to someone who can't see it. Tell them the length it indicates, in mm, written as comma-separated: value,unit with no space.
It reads 15.0,mm
